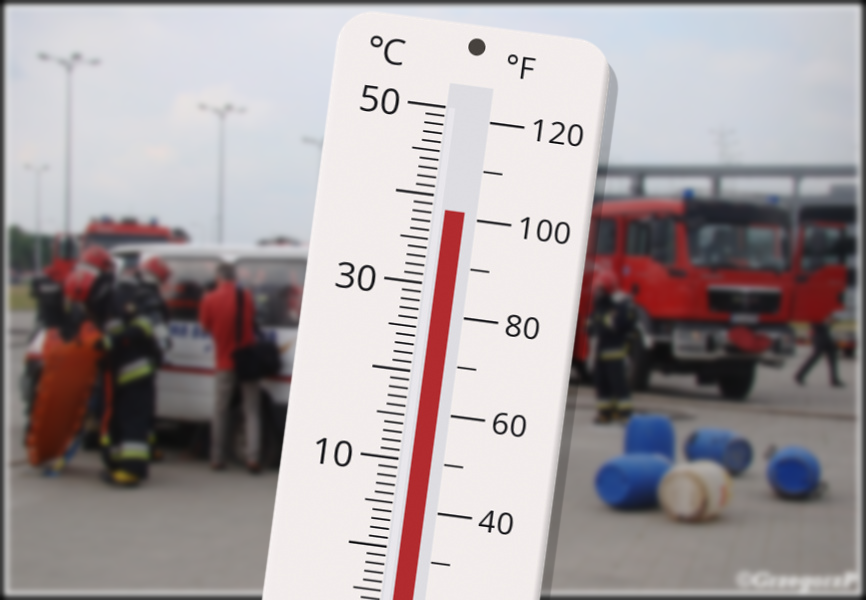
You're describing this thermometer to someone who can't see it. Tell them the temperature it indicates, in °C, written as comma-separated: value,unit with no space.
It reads 38.5,°C
